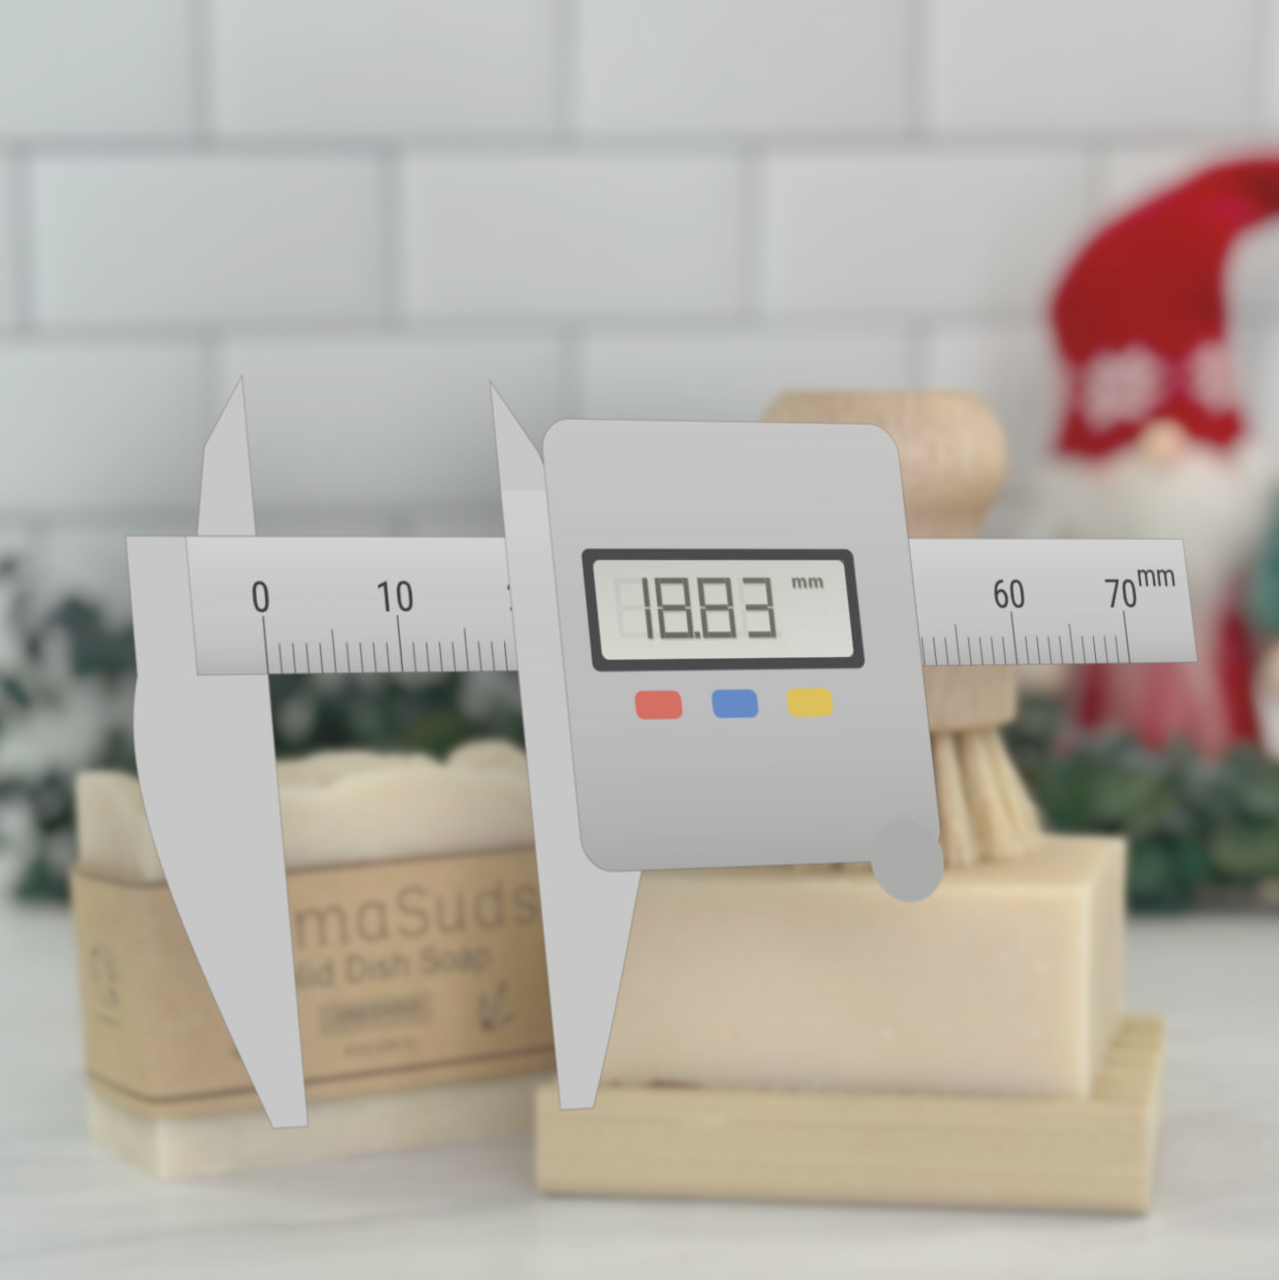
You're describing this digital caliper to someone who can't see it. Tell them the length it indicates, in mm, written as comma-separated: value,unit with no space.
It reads 18.83,mm
